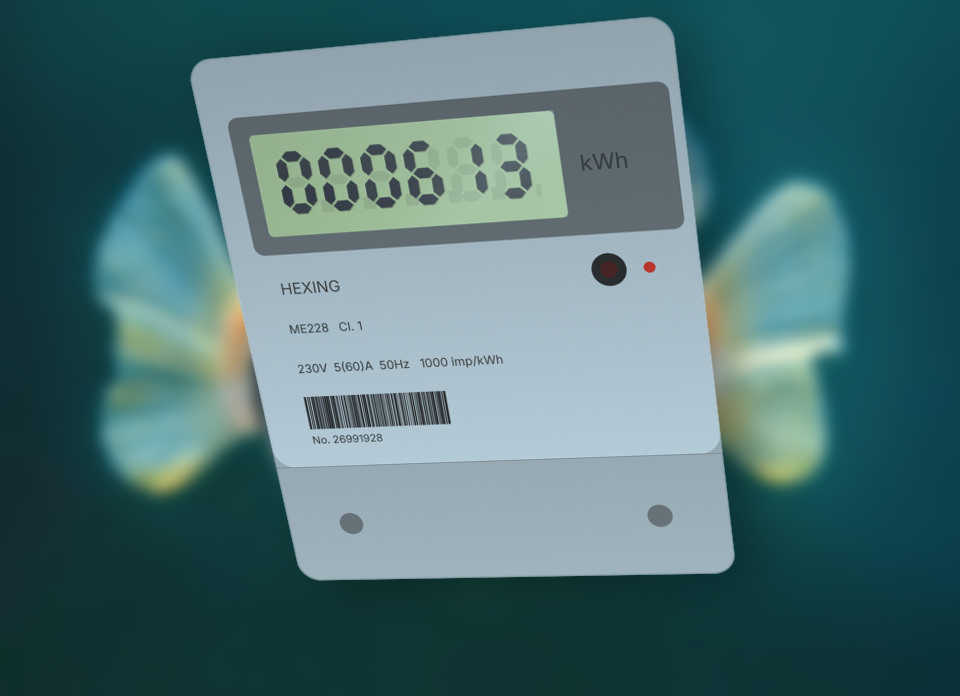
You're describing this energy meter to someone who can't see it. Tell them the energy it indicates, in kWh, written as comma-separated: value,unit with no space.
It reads 613,kWh
